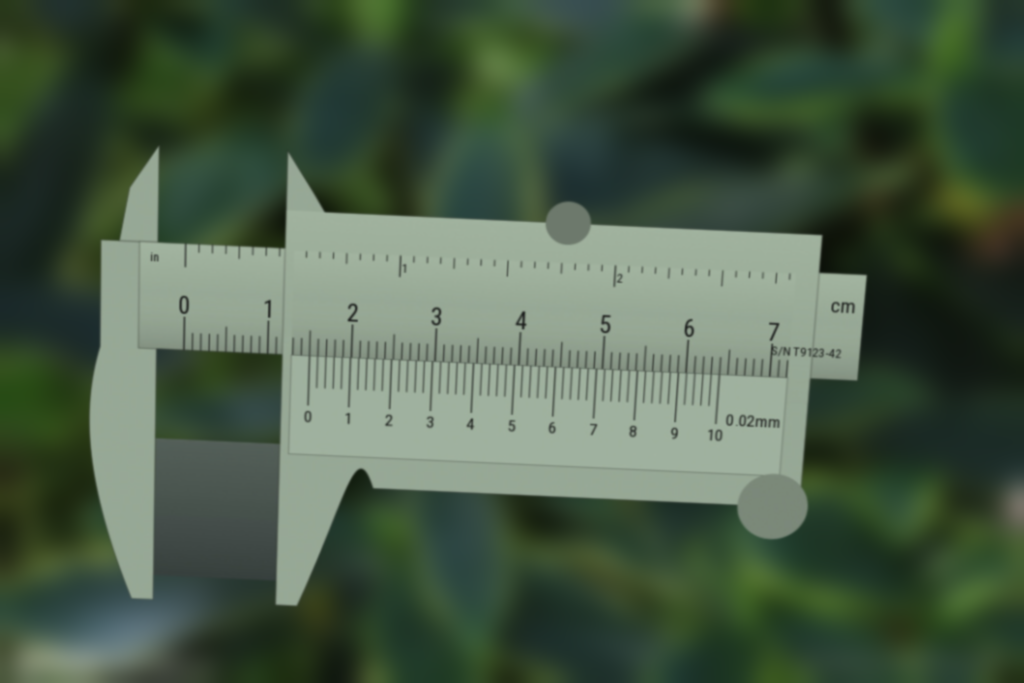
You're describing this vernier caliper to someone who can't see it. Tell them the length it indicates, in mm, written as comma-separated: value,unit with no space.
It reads 15.0,mm
